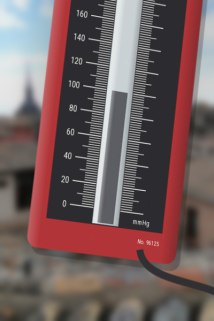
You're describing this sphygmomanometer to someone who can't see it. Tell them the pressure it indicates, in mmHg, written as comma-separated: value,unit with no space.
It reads 100,mmHg
